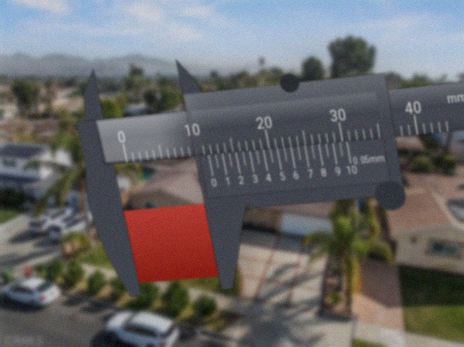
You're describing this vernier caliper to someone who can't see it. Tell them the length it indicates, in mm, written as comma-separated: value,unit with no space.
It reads 11.6,mm
